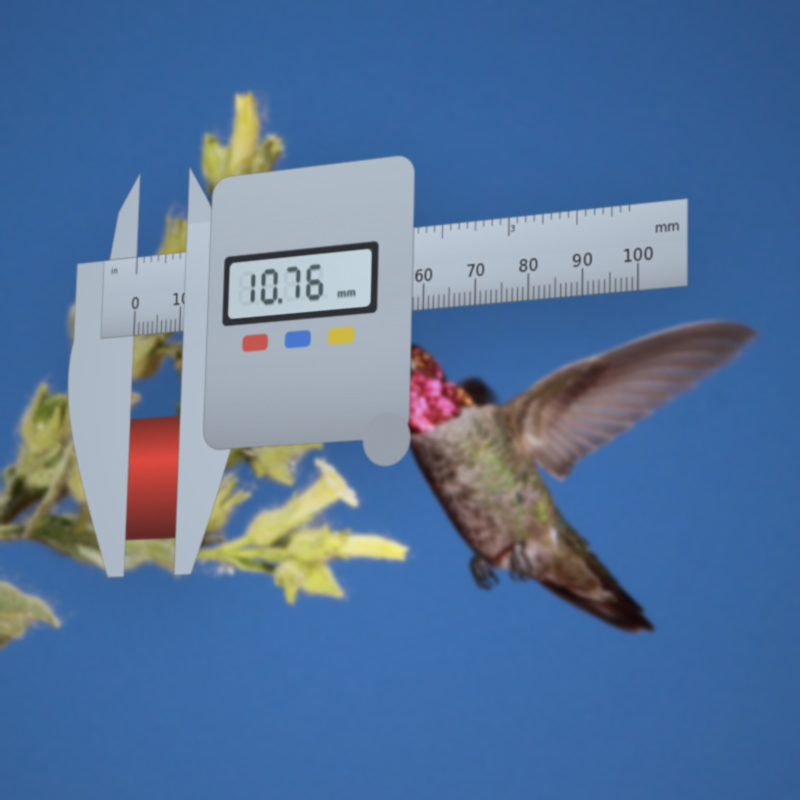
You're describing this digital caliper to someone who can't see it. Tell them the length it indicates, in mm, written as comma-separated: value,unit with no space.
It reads 10.76,mm
